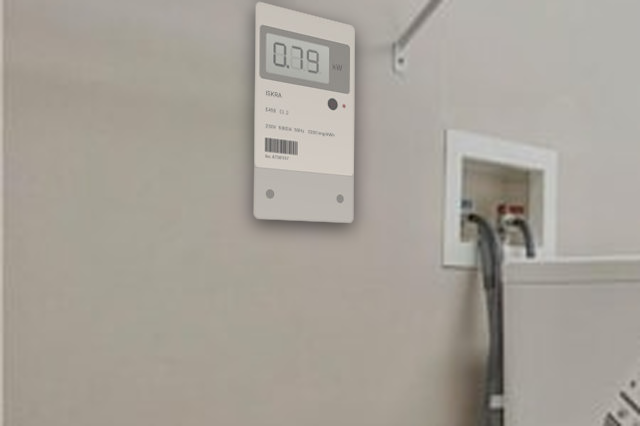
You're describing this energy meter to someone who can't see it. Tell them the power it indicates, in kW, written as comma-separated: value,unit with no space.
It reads 0.79,kW
